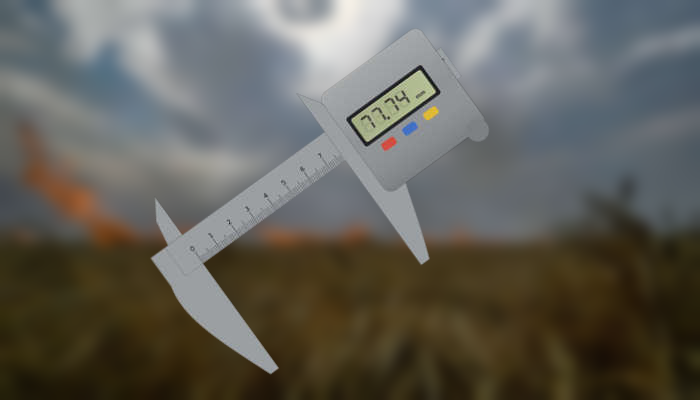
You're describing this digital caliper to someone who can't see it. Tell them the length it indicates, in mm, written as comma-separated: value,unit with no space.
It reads 77.74,mm
